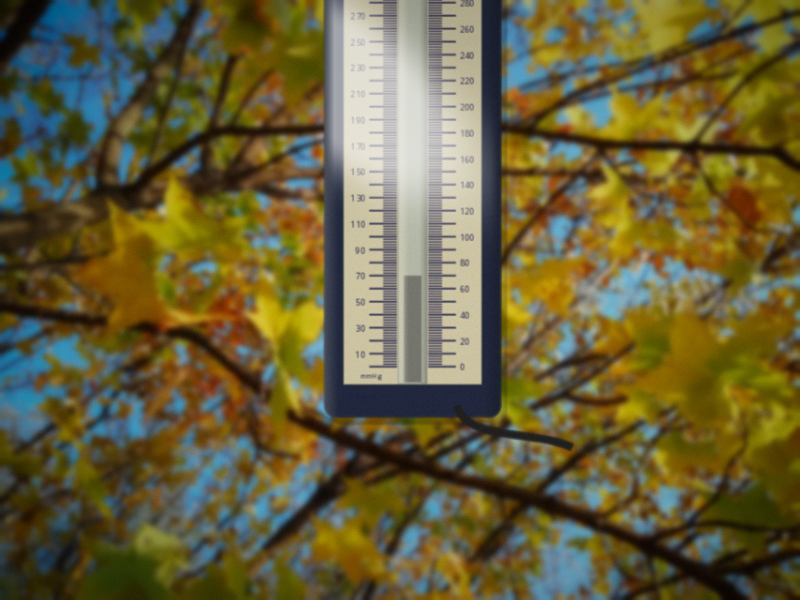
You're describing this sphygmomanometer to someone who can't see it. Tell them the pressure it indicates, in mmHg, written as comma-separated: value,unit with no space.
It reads 70,mmHg
